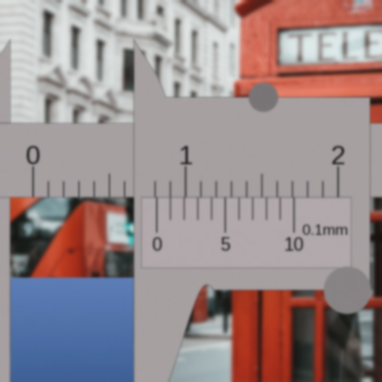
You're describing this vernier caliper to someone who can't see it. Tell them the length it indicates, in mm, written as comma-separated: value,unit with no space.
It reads 8.1,mm
